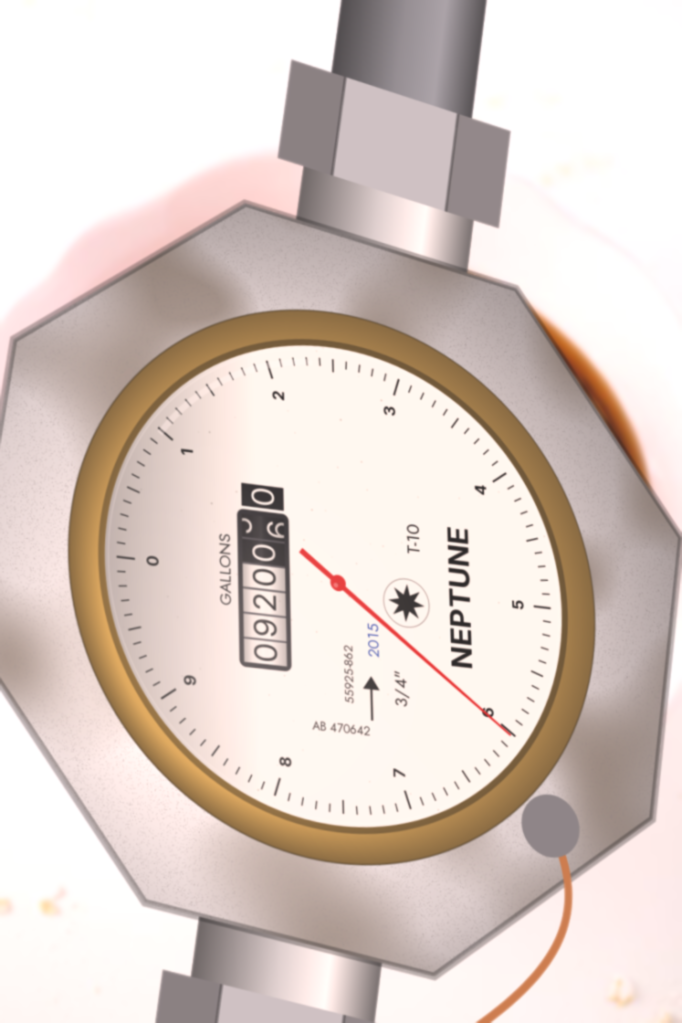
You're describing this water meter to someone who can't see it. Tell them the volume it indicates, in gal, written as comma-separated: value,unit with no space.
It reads 920056.0,gal
